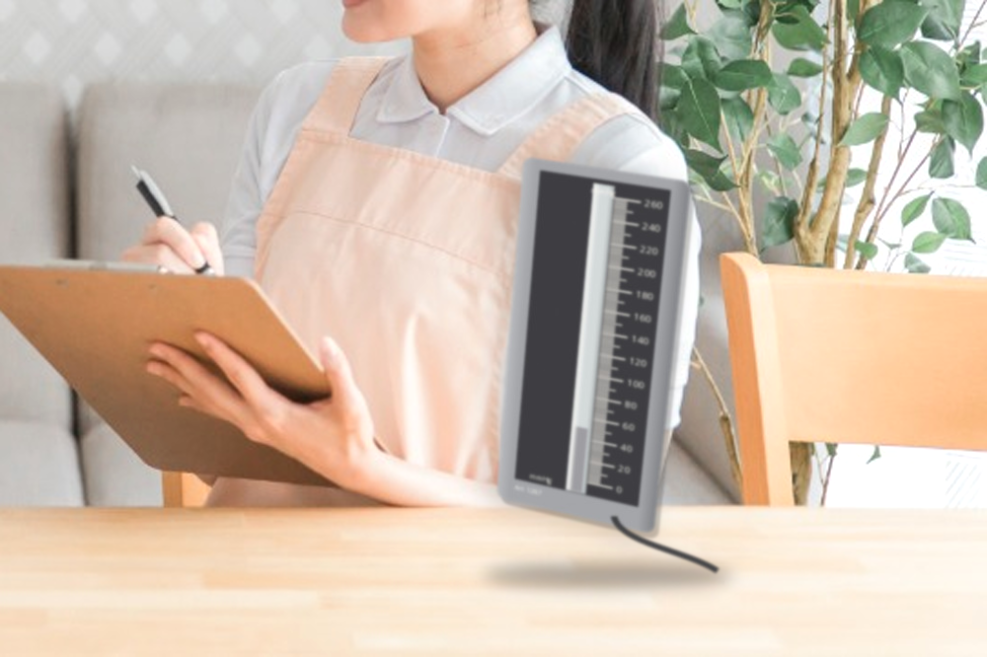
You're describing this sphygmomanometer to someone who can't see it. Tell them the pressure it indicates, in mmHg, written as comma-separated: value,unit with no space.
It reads 50,mmHg
